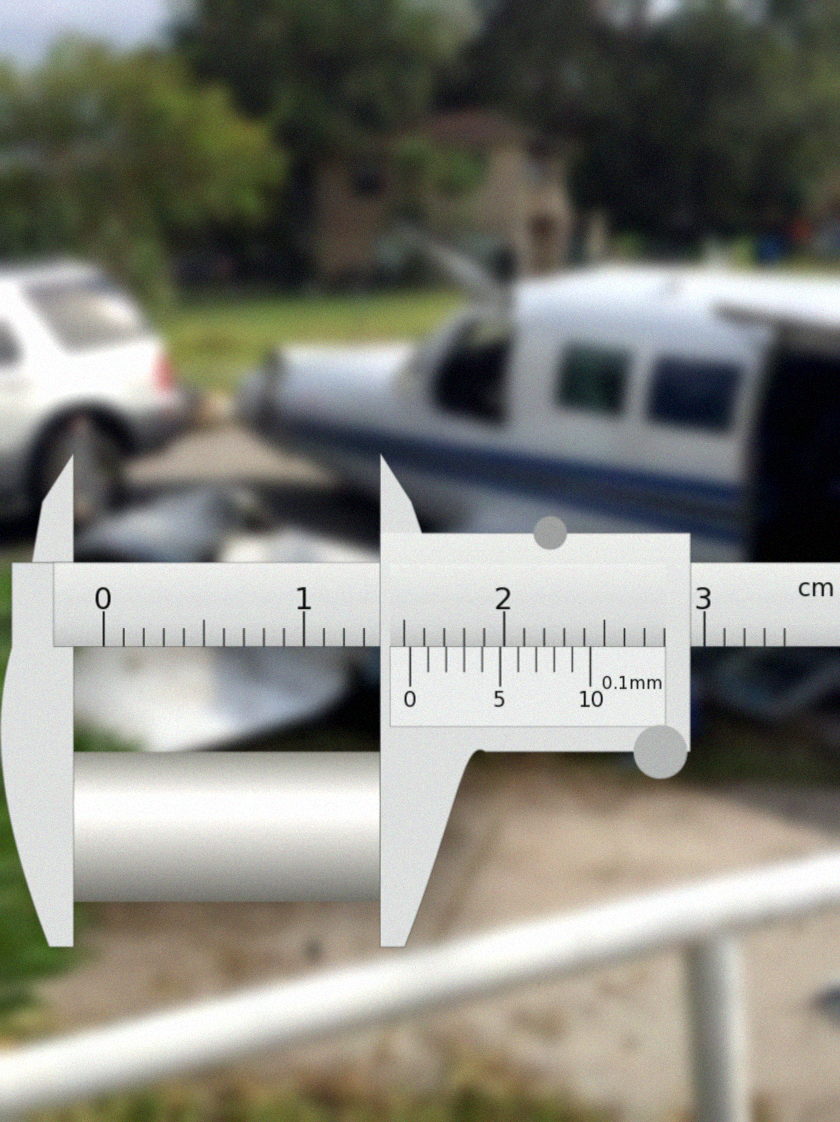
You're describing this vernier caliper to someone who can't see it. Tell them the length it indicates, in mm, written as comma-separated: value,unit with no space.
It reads 15.3,mm
